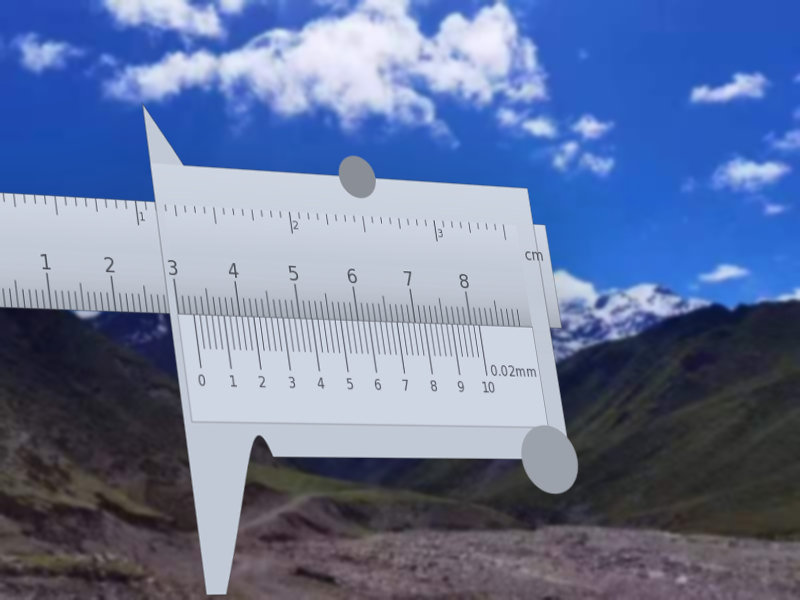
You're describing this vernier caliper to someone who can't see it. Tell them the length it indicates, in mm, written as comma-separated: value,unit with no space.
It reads 32.5,mm
